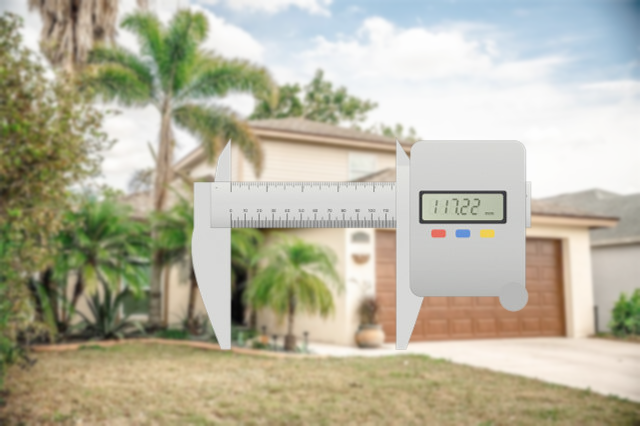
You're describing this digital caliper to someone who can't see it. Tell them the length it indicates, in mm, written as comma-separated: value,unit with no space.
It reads 117.22,mm
